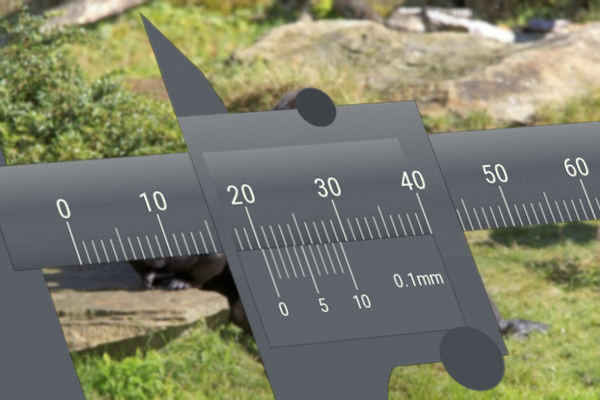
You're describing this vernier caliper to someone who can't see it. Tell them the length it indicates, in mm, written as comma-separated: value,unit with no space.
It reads 20.2,mm
